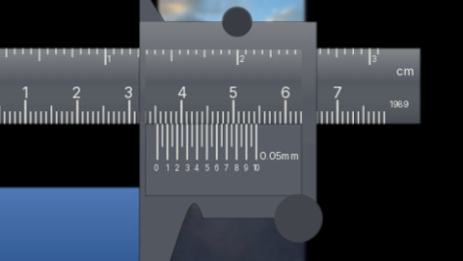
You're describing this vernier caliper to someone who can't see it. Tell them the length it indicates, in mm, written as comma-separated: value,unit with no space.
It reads 35.4,mm
